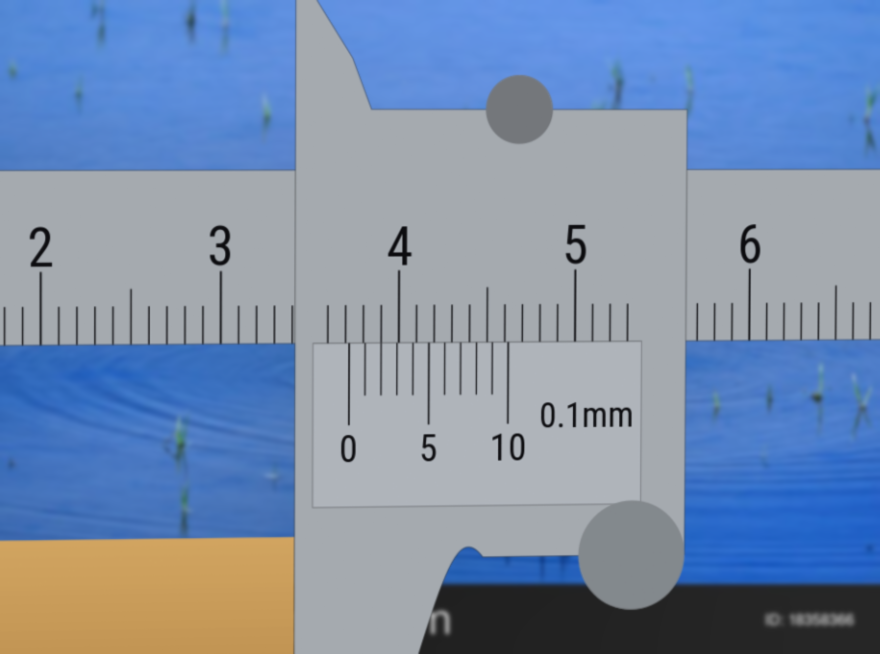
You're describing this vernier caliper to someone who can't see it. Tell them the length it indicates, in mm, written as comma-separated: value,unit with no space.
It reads 37.2,mm
